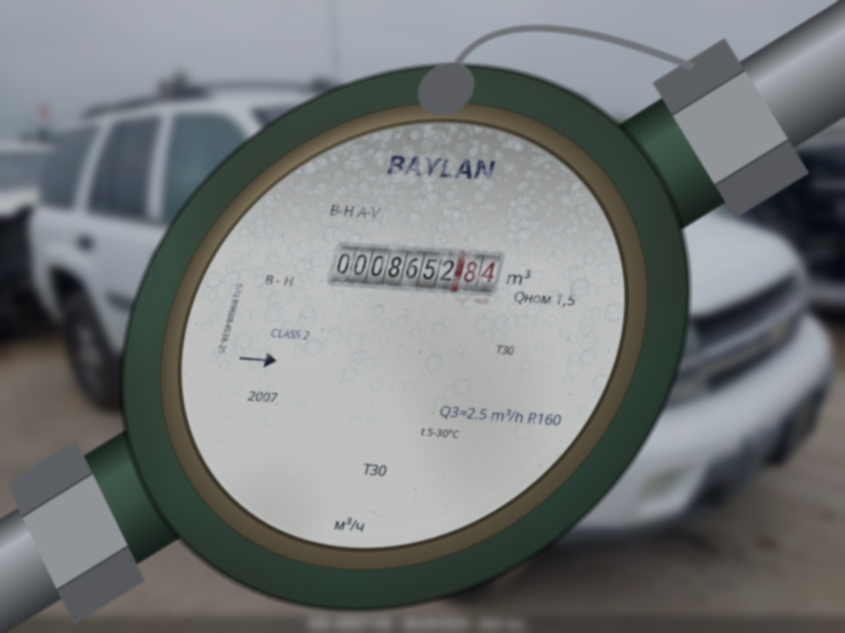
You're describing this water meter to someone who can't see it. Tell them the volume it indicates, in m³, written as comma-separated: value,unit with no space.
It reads 8652.84,m³
